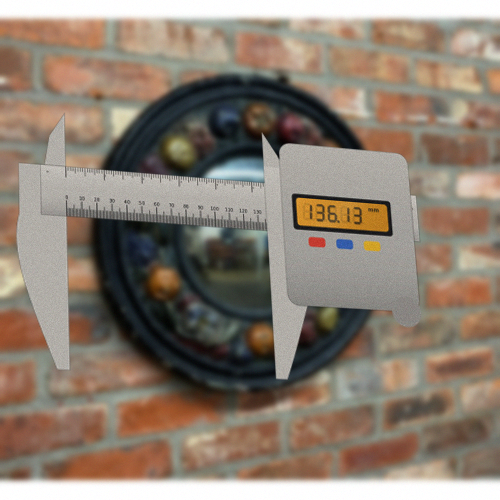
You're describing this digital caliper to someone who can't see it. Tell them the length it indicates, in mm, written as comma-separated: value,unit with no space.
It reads 136.13,mm
